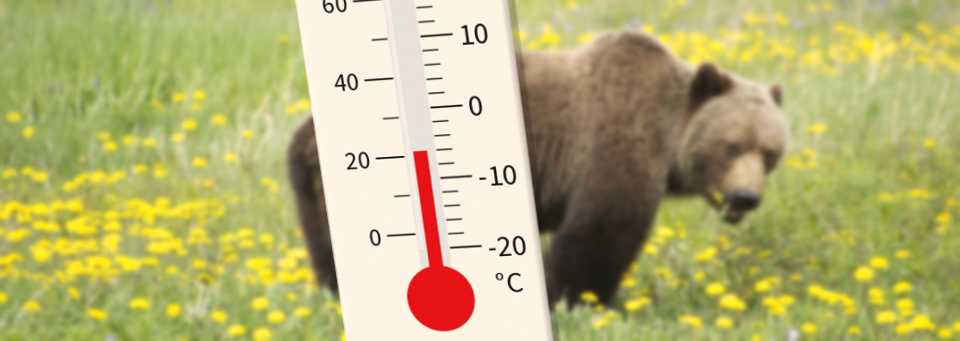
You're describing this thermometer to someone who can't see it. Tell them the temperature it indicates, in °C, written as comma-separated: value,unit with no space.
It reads -6,°C
